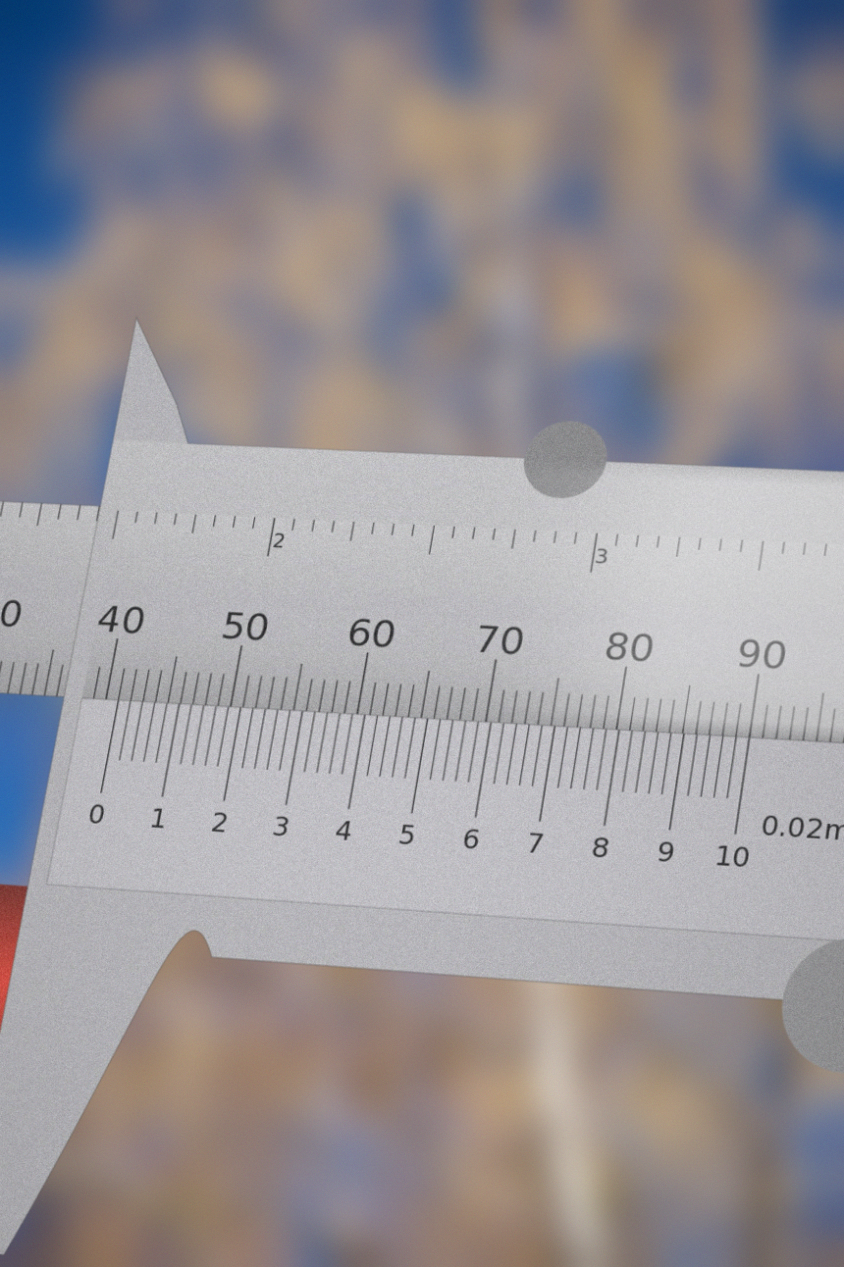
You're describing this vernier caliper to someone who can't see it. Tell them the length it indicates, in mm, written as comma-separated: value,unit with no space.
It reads 41.0,mm
